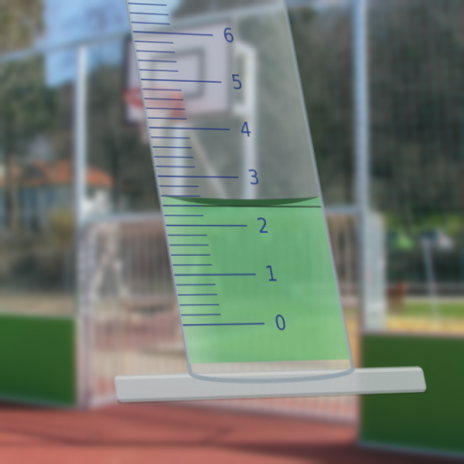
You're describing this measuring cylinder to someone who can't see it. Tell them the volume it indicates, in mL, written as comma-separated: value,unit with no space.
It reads 2.4,mL
